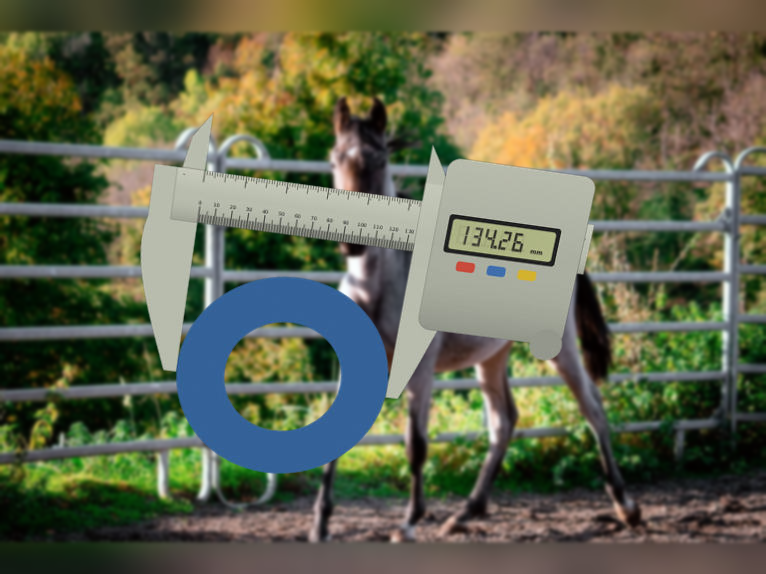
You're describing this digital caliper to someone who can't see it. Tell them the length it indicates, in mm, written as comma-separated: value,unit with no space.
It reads 134.26,mm
